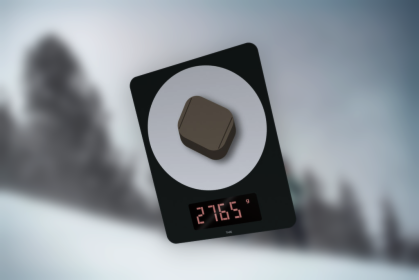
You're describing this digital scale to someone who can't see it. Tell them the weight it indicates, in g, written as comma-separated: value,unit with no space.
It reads 2765,g
